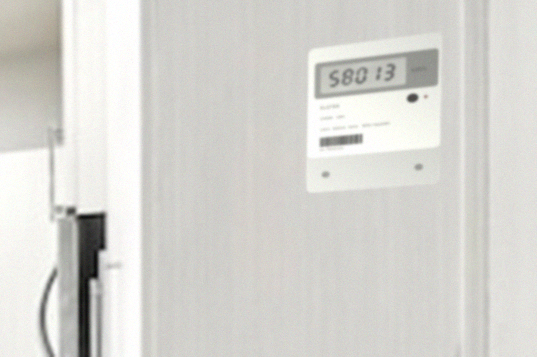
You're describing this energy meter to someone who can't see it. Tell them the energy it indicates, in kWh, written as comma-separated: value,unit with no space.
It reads 58013,kWh
